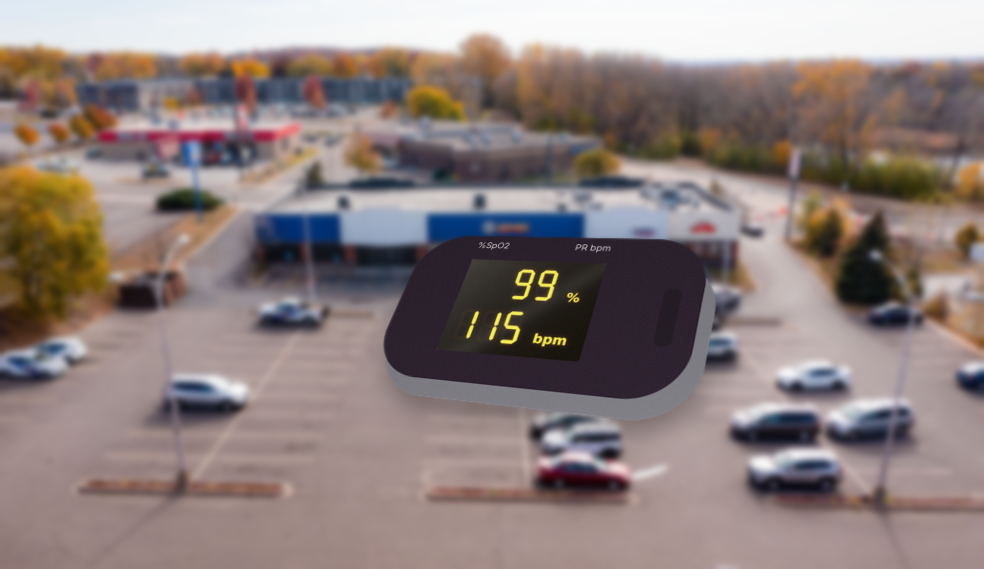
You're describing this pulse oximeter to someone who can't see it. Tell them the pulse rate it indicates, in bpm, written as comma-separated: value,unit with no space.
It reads 115,bpm
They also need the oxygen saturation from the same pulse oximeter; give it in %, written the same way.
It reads 99,%
